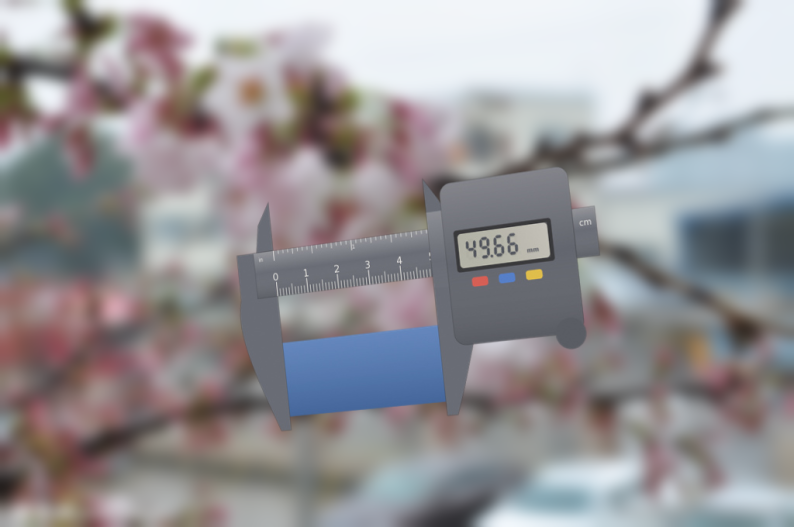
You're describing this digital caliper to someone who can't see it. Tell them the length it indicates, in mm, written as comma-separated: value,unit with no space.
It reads 49.66,mm
